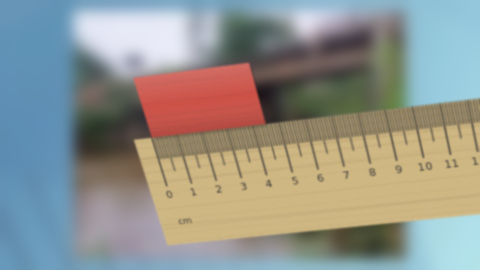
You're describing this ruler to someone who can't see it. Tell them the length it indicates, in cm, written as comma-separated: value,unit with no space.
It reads 4.5,cm
